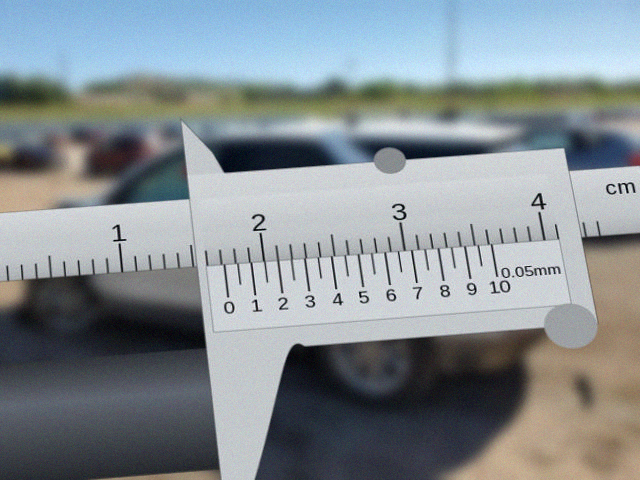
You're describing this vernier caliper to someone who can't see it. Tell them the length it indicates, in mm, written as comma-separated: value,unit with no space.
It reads 17.2,mm
